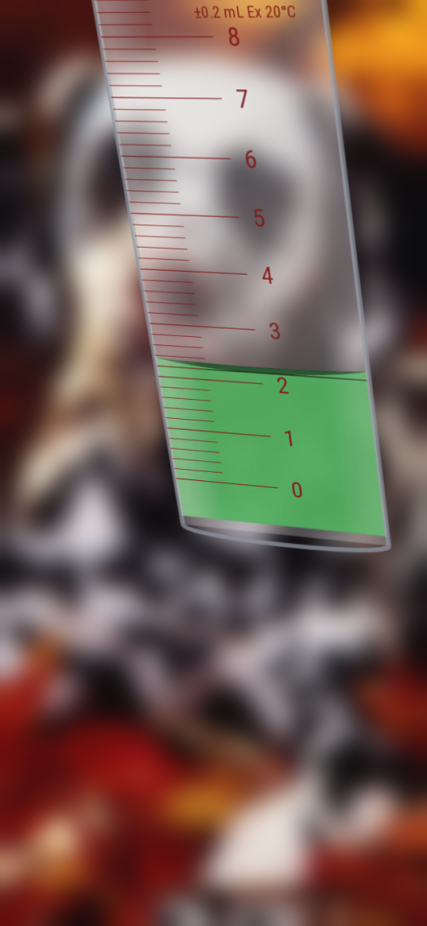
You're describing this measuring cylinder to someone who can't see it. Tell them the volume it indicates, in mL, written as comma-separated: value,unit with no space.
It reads 2.2,mL
